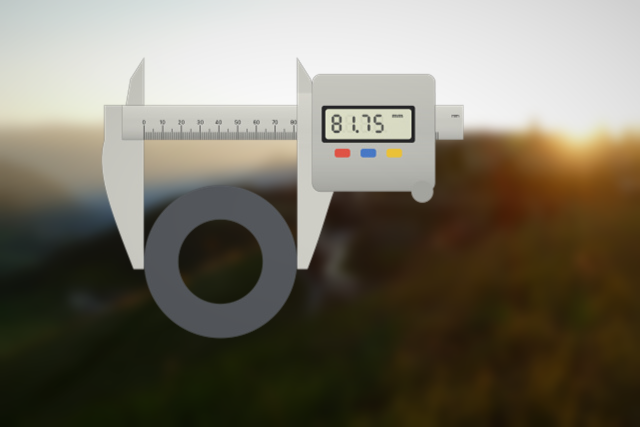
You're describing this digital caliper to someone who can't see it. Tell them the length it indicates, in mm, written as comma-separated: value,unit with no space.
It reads 81.75,mm
